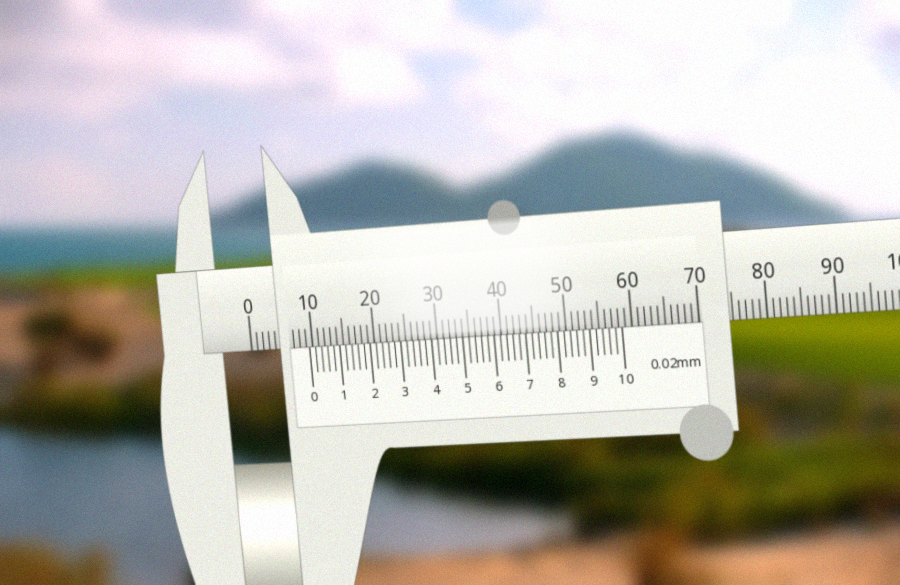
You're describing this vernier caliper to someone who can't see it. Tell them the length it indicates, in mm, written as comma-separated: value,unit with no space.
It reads 9.5,mm
